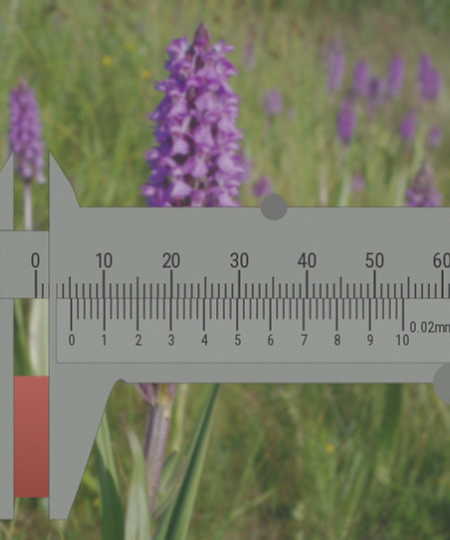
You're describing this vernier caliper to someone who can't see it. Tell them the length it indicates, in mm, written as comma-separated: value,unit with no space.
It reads 5.2,mm
